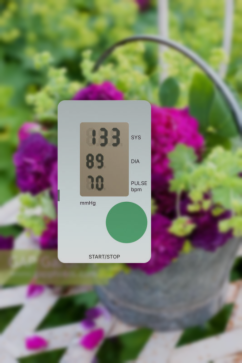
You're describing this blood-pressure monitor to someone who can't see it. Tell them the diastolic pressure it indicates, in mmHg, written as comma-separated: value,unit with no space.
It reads 89,mmHg
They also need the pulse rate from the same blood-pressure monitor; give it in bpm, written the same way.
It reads 70,bpm
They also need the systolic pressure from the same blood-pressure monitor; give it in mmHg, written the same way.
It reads 133,mmHg
